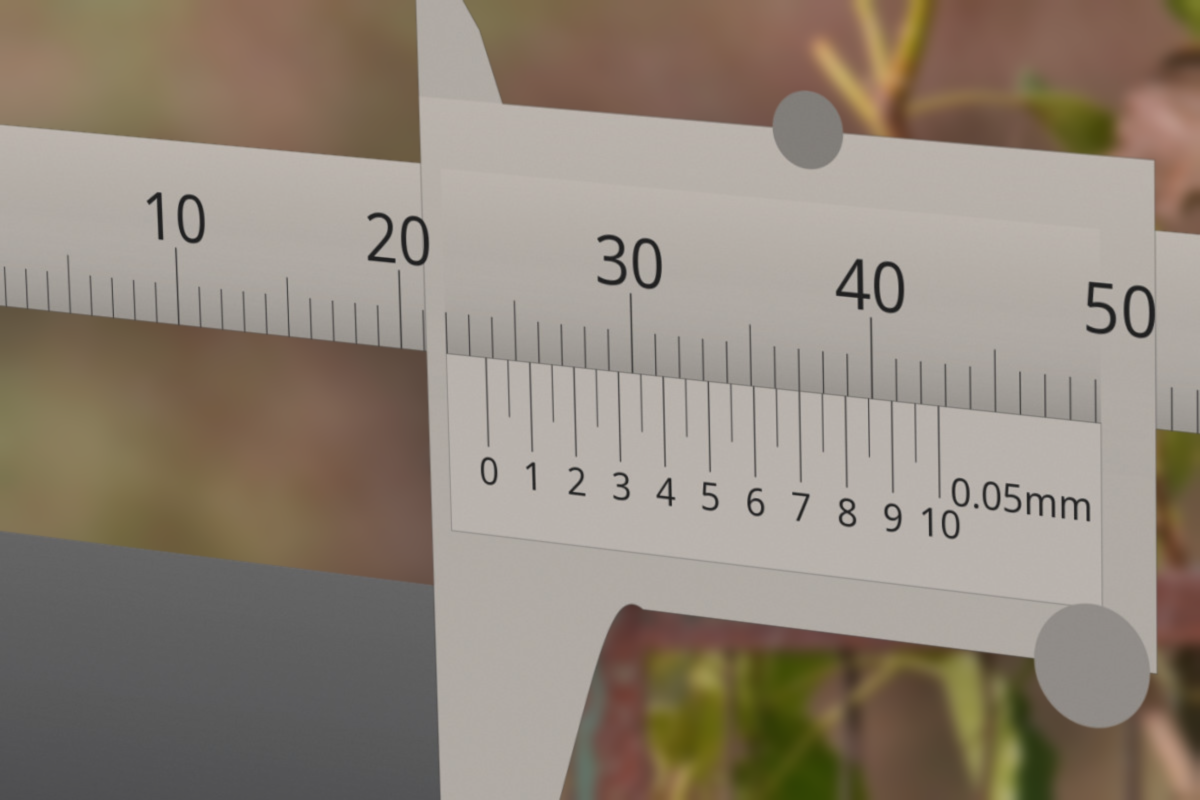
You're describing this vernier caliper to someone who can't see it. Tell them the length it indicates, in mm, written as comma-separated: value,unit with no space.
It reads 23.7,mm
